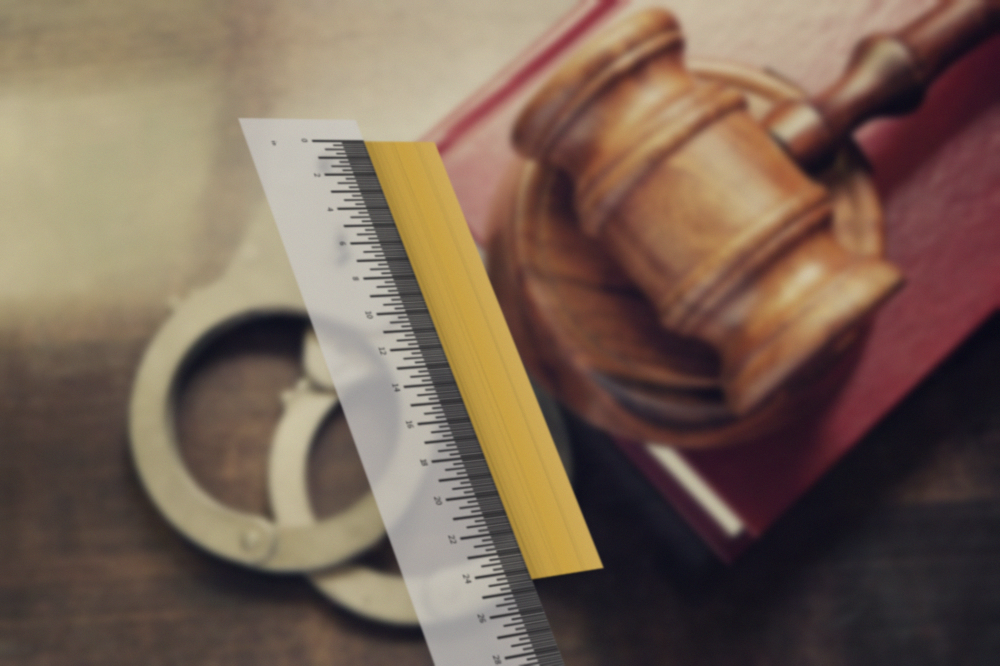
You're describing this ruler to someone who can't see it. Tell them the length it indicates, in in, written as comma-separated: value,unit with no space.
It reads 24.5,in
